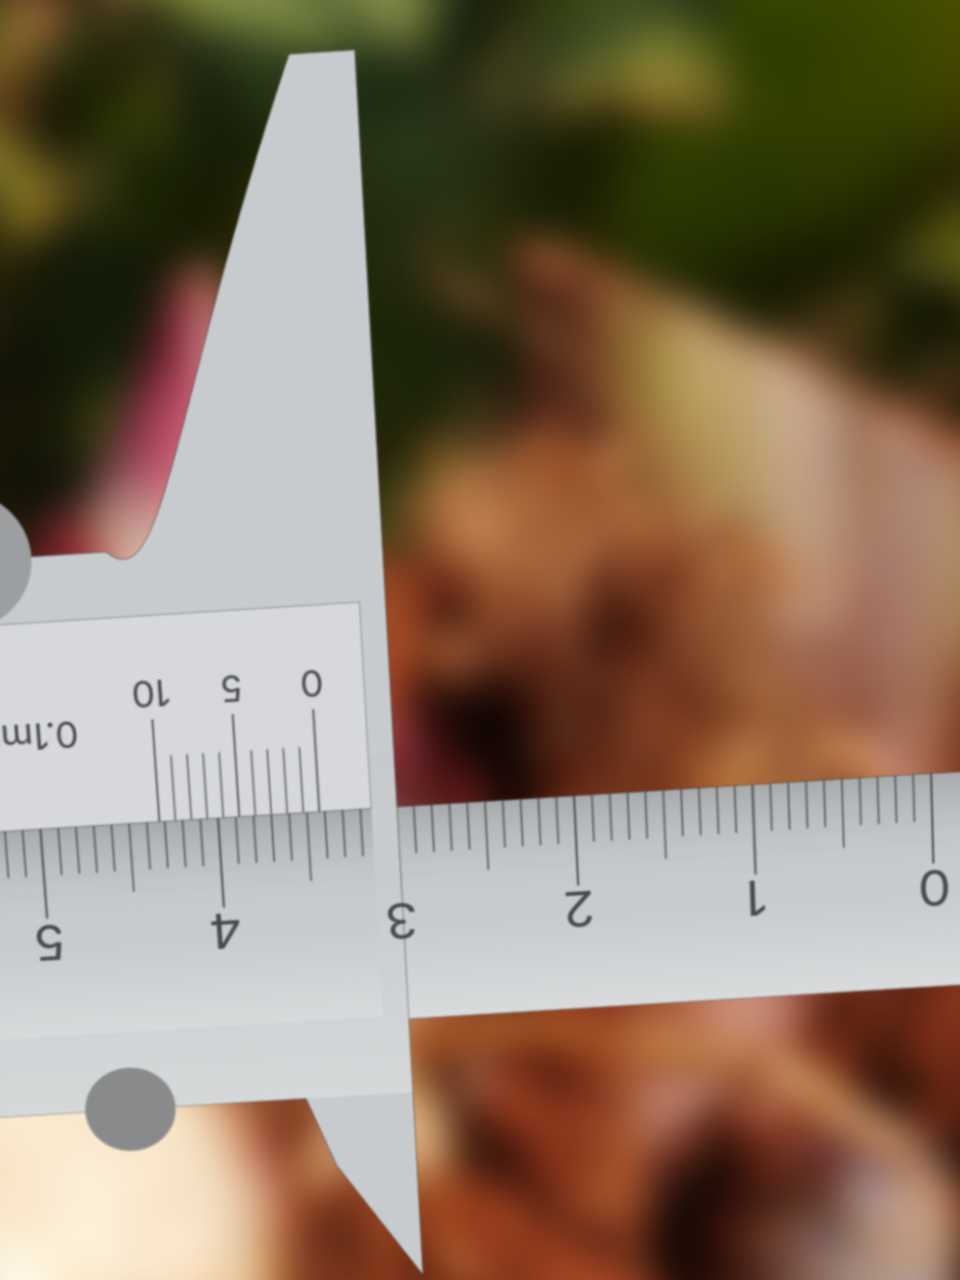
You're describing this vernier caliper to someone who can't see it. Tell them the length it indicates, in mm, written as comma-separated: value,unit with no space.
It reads 34.3,mm
